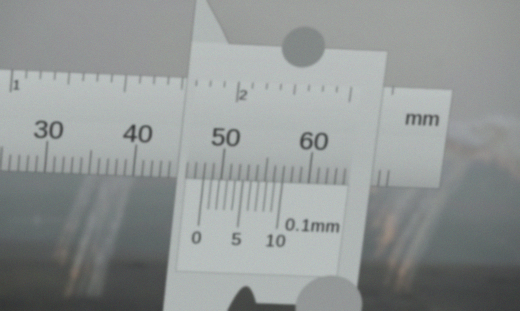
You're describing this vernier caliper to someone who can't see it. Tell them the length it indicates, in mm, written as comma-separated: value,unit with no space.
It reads 48.0,mm
